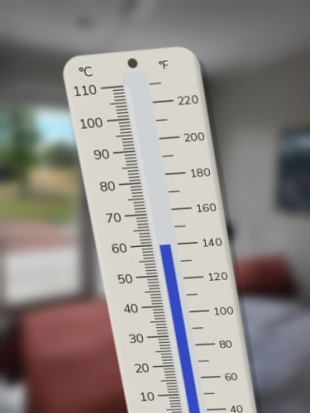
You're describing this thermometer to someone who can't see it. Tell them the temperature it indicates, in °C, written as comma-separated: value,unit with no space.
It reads 60,°C
